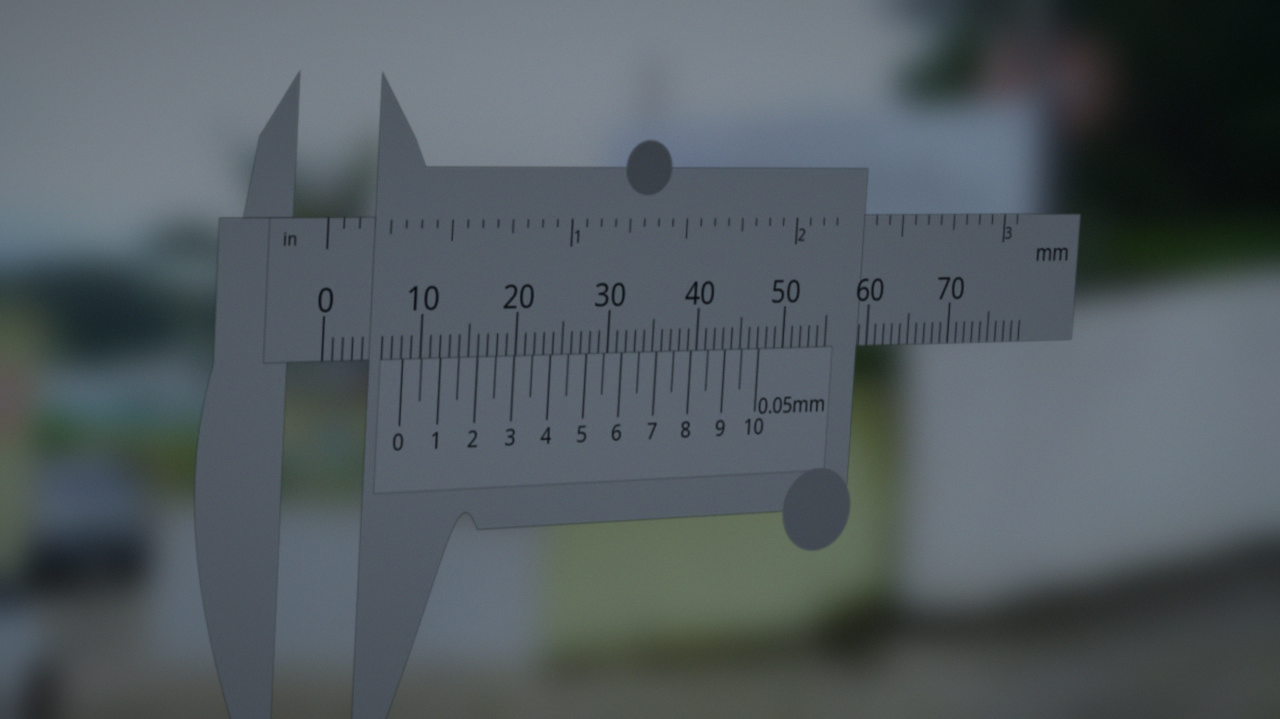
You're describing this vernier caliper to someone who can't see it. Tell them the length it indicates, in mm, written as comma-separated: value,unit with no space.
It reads 8.2,mm
